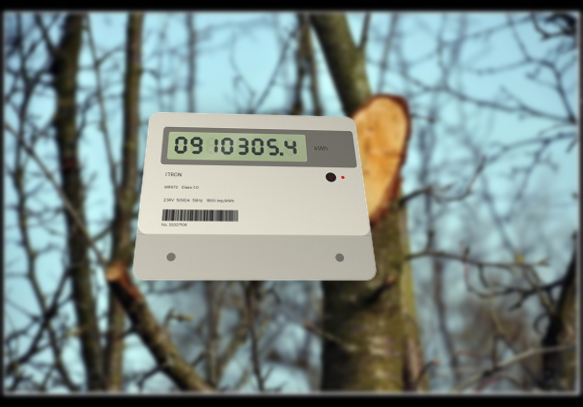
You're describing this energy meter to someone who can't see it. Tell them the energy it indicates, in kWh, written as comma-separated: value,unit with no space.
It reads 910305.4,kWh
